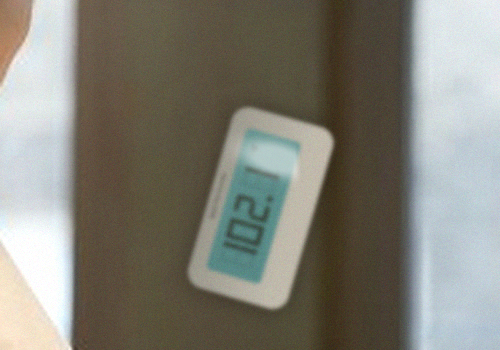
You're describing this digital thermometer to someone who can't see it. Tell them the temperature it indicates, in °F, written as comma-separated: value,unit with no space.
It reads 102.1,°F
